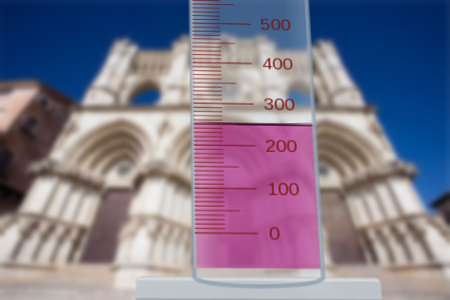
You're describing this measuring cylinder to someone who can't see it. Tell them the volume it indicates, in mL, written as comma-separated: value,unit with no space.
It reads 250,mL
